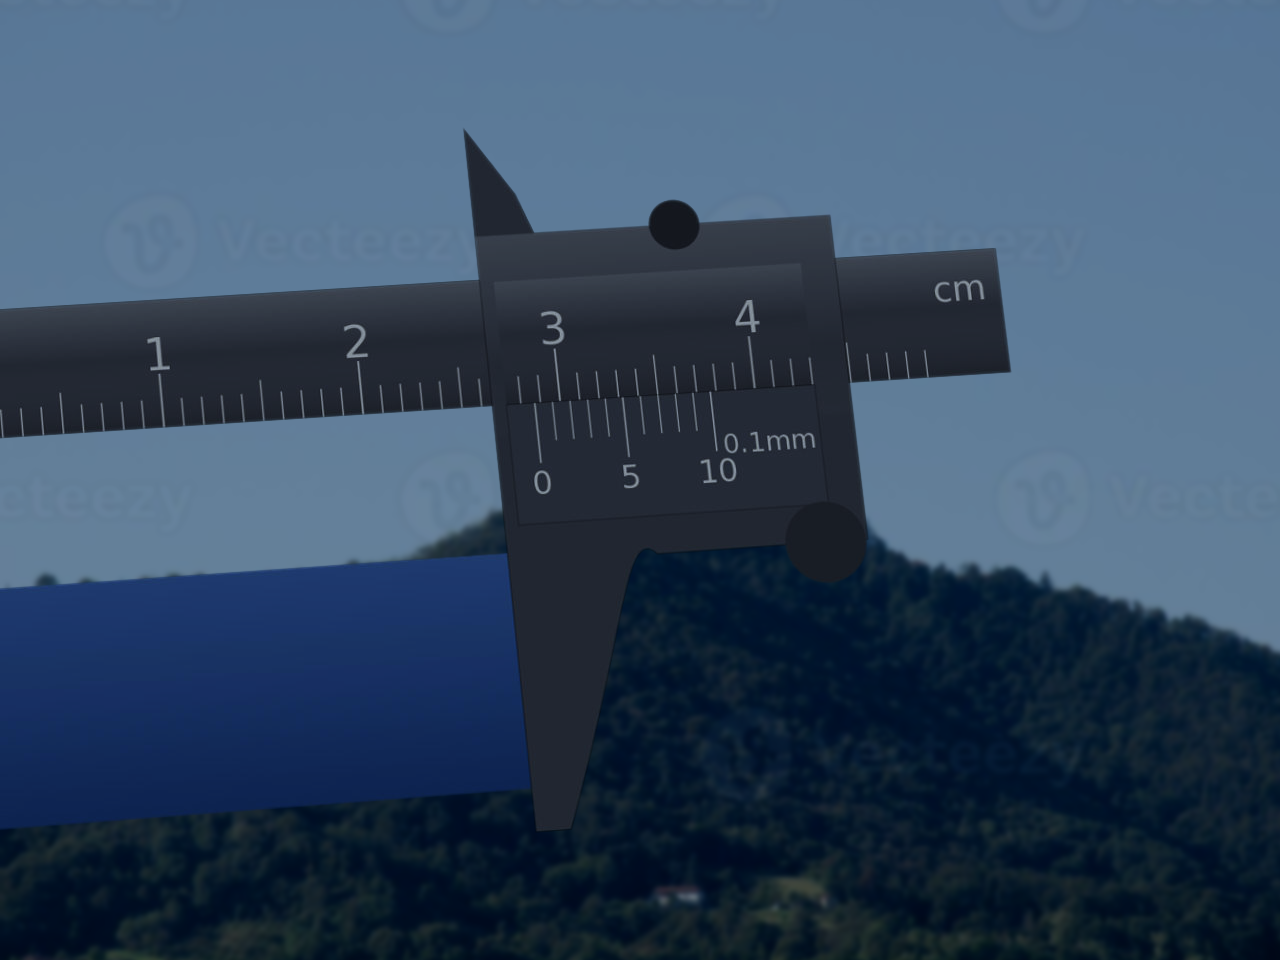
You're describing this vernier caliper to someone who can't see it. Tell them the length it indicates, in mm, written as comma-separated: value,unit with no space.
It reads 28.7,mm
